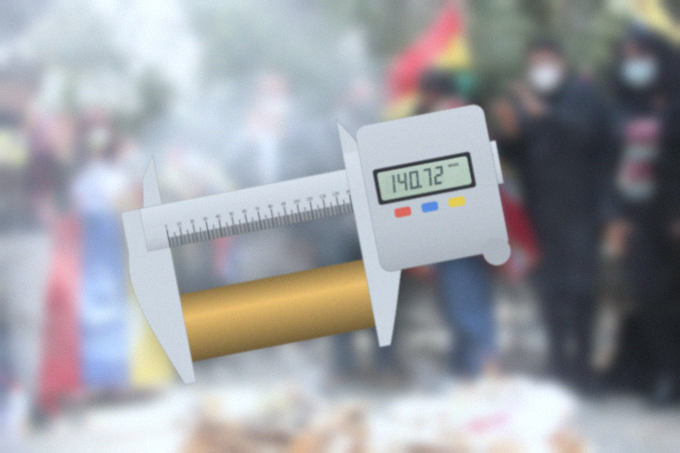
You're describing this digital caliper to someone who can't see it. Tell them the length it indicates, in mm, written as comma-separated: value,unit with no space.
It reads 140.72,mm
